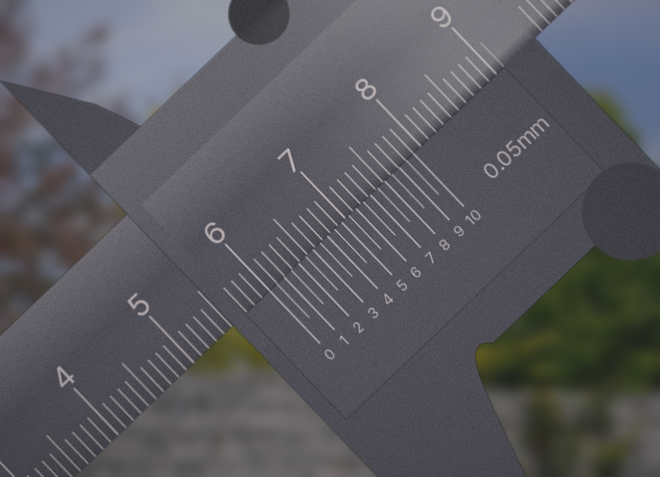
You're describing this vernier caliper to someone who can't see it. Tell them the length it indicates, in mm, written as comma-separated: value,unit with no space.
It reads 60.0,mm
